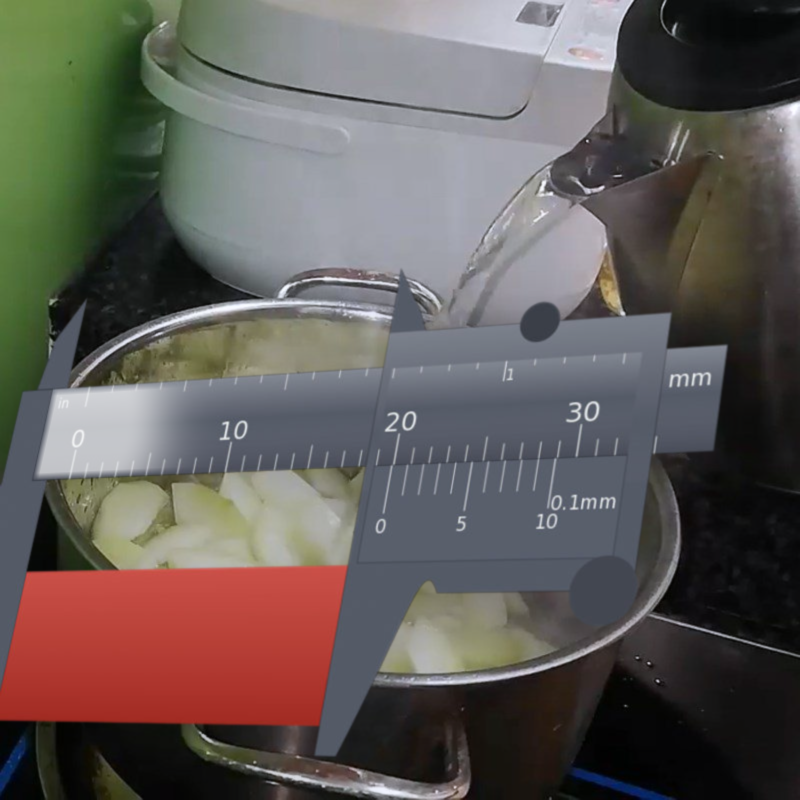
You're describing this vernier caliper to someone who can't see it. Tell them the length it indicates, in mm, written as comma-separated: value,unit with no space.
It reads 19.9,mm
